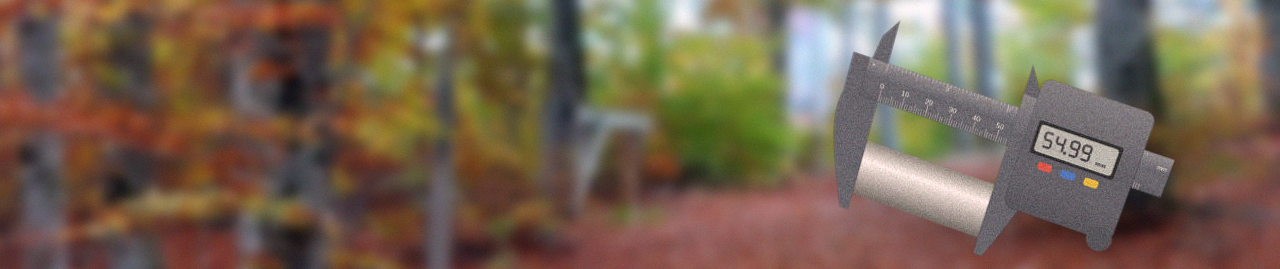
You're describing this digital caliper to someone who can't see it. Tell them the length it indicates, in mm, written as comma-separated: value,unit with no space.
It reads 54.99,mm
